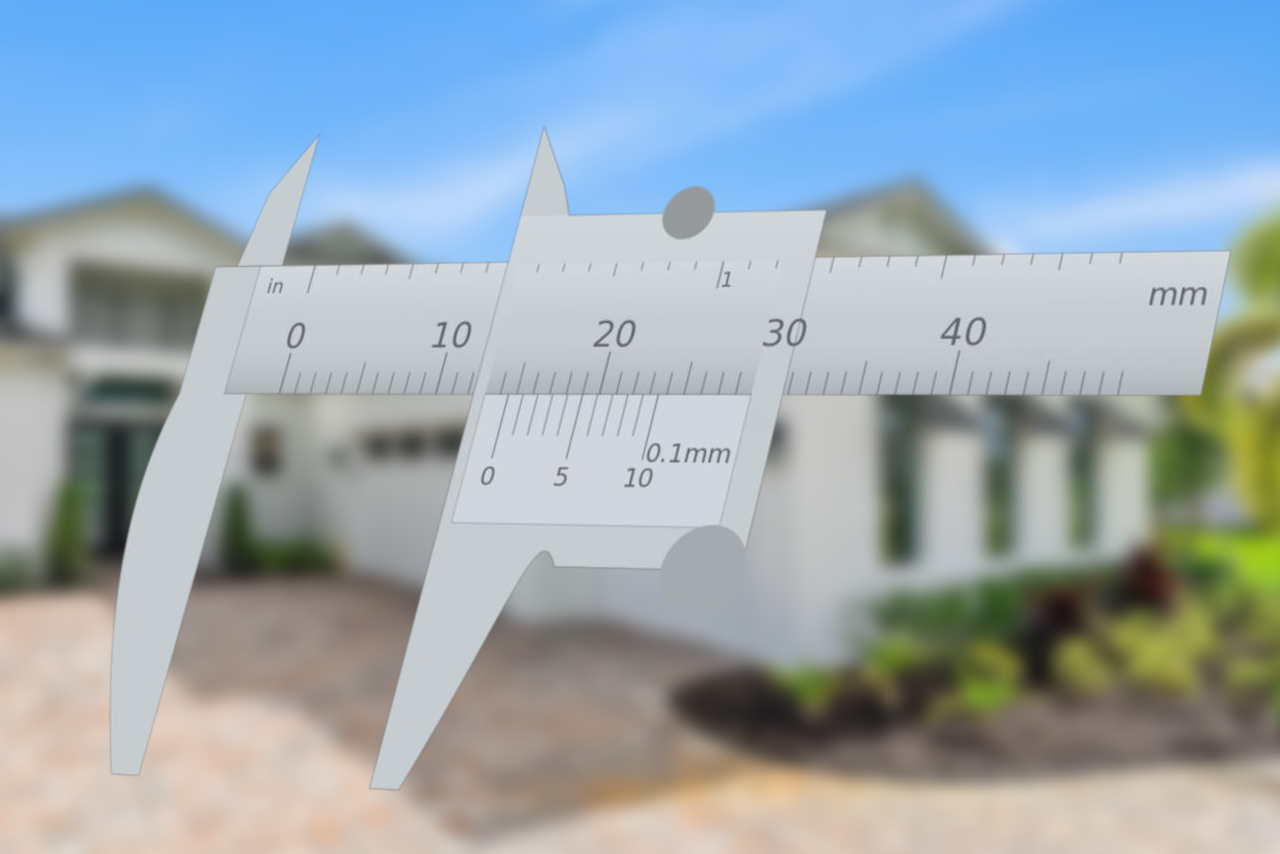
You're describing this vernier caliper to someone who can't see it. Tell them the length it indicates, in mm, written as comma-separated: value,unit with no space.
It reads 14.5,mm
